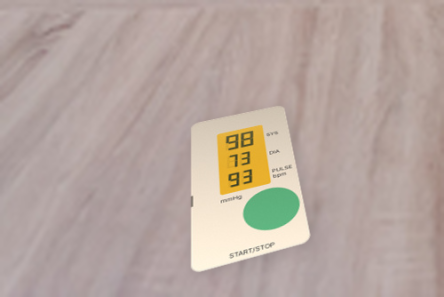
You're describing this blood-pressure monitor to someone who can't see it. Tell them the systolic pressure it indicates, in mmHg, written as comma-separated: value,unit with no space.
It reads 98,mmHg
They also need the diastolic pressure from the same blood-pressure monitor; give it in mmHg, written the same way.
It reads 73,mmHg
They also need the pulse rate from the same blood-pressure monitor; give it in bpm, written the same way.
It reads 93,bpm
